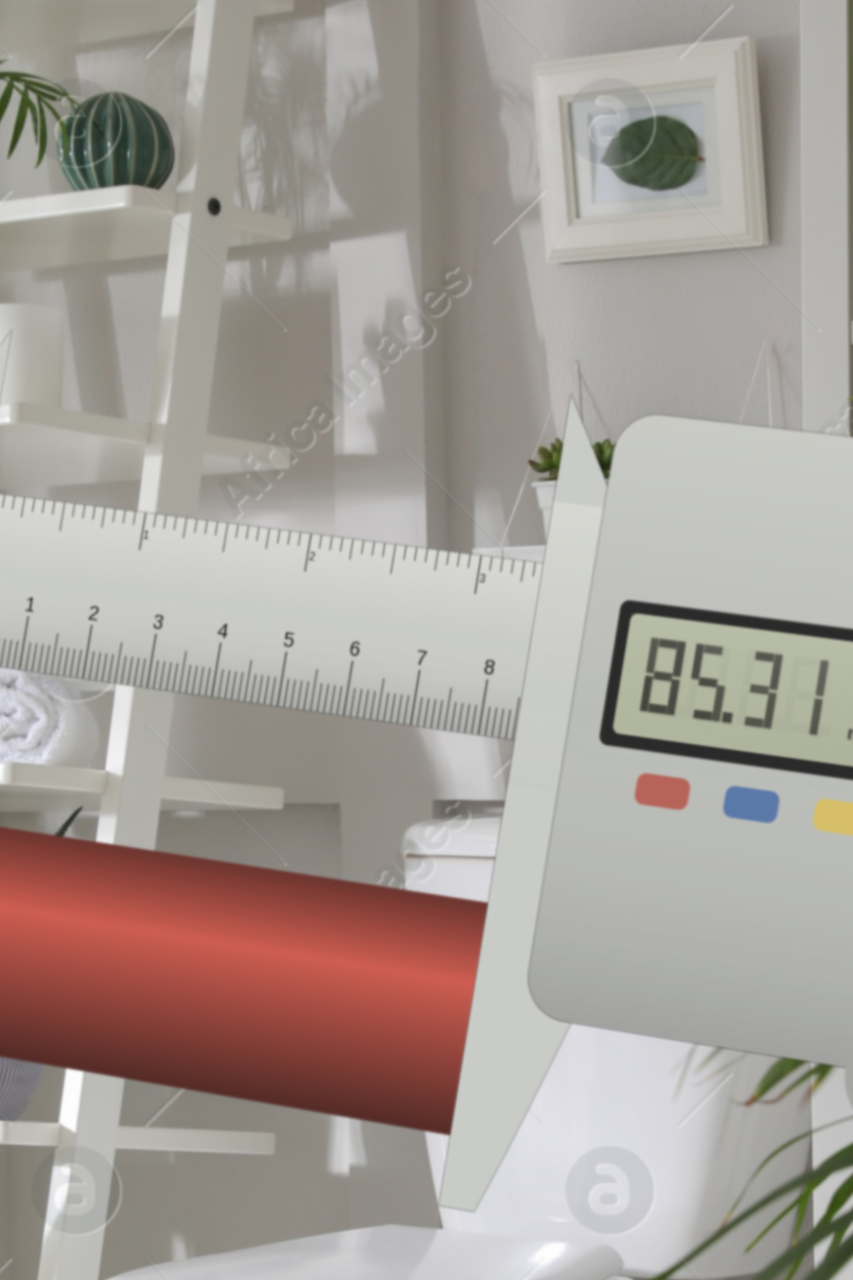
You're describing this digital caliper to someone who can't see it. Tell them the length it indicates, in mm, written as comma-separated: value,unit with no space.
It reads 85.31,mm
